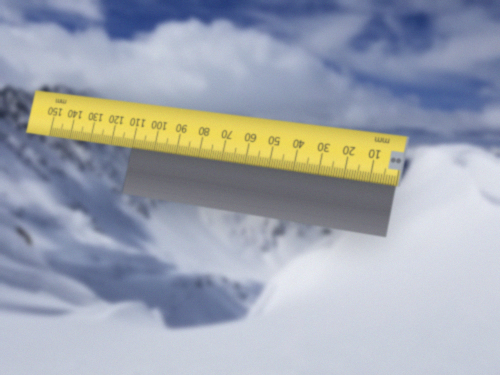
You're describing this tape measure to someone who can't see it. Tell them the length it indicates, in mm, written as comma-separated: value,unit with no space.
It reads 110,mm
